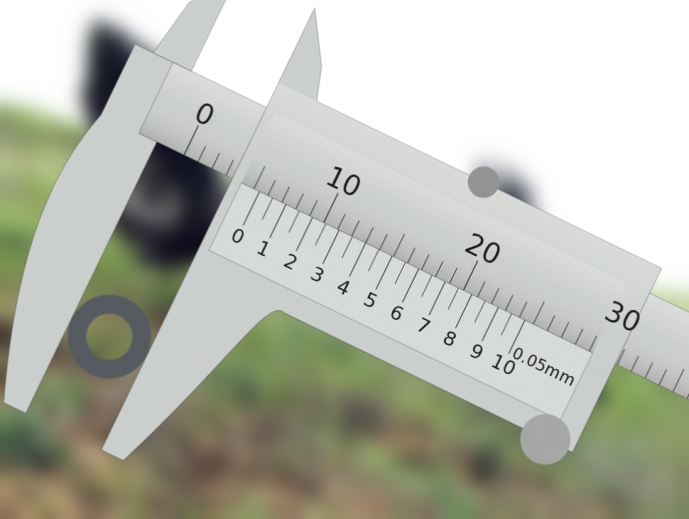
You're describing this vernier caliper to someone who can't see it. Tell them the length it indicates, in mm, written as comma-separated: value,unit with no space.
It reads 5.4,mm
